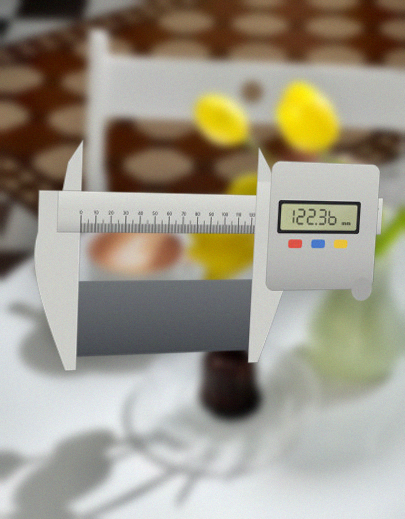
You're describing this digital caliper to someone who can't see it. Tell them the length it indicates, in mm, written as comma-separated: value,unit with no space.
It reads 122.36,mm
